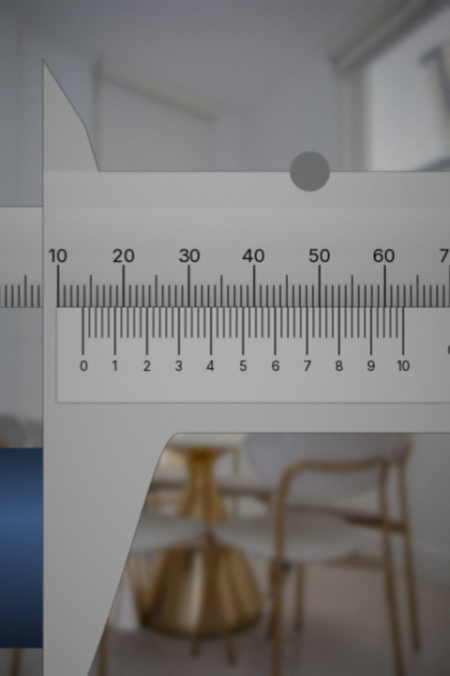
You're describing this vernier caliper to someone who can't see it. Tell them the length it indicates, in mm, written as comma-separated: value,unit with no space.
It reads 13.8,mm
